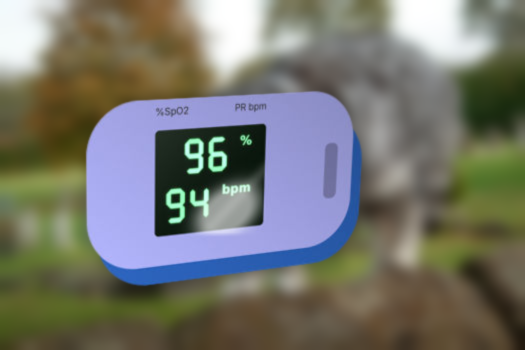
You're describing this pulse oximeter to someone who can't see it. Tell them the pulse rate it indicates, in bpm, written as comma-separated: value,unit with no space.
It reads 94,bpm
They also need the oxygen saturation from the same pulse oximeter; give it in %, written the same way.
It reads 96,%
